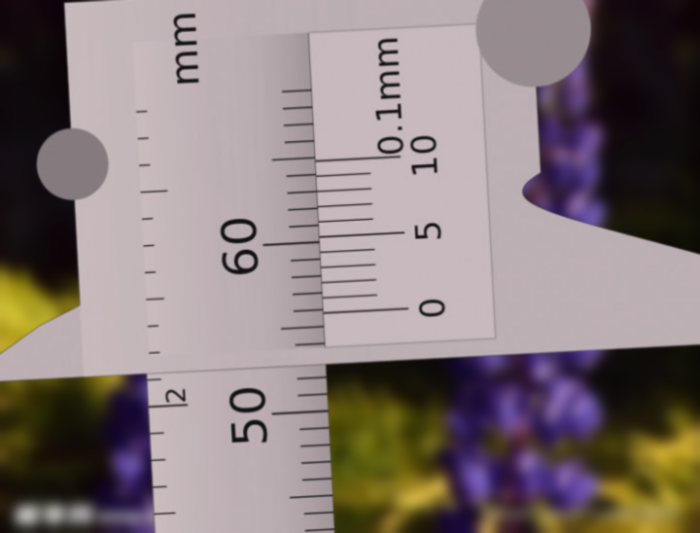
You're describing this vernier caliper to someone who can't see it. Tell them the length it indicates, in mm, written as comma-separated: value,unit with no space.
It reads 55.8,mm
